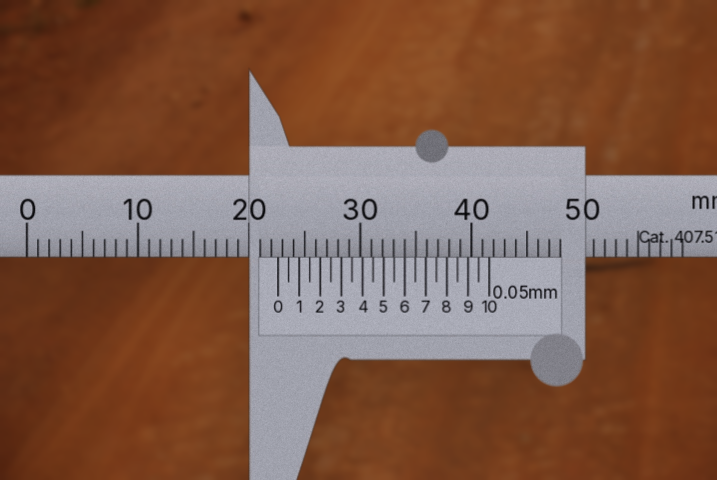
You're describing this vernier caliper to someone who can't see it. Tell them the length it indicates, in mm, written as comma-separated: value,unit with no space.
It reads 22.6,mm
